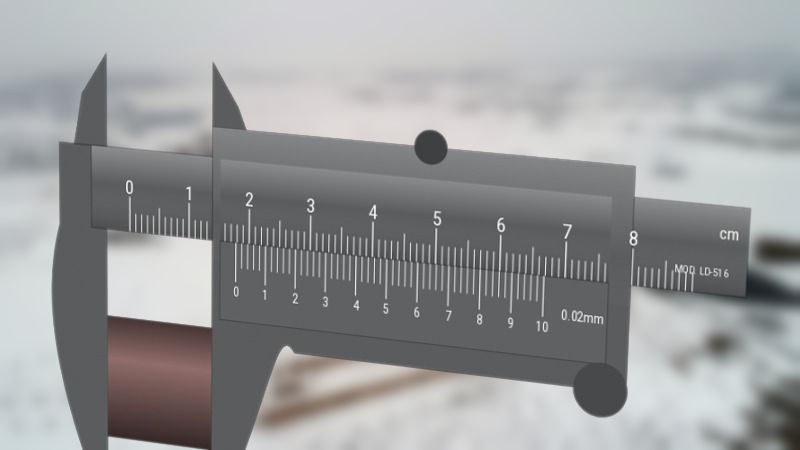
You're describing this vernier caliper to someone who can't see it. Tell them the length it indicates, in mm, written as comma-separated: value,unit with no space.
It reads 17.8,mm
